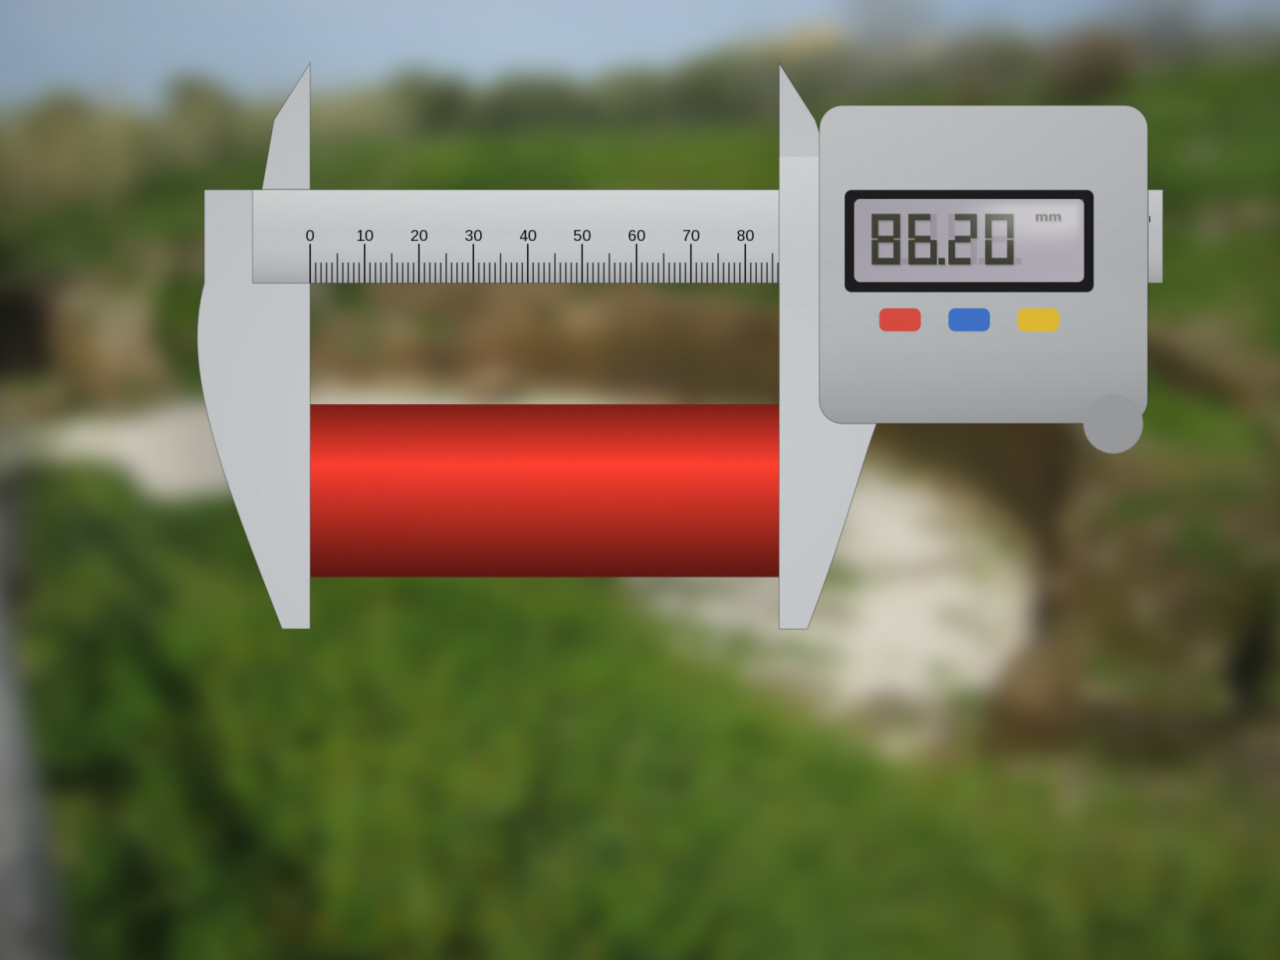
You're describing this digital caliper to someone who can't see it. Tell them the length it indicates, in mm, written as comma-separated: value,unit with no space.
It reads 86.20,mm
